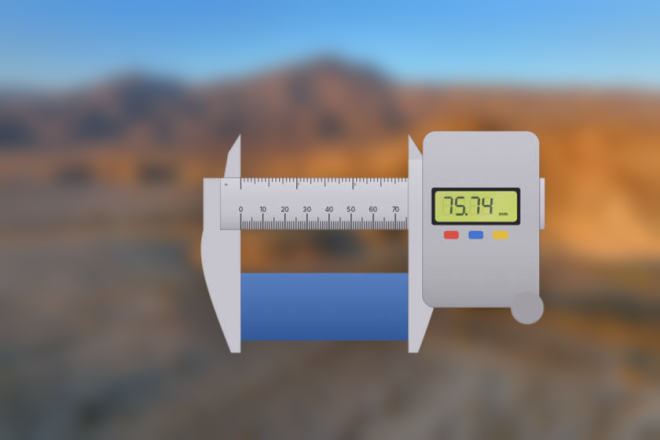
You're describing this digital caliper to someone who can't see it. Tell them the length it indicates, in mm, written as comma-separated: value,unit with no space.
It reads 75.74,mm
